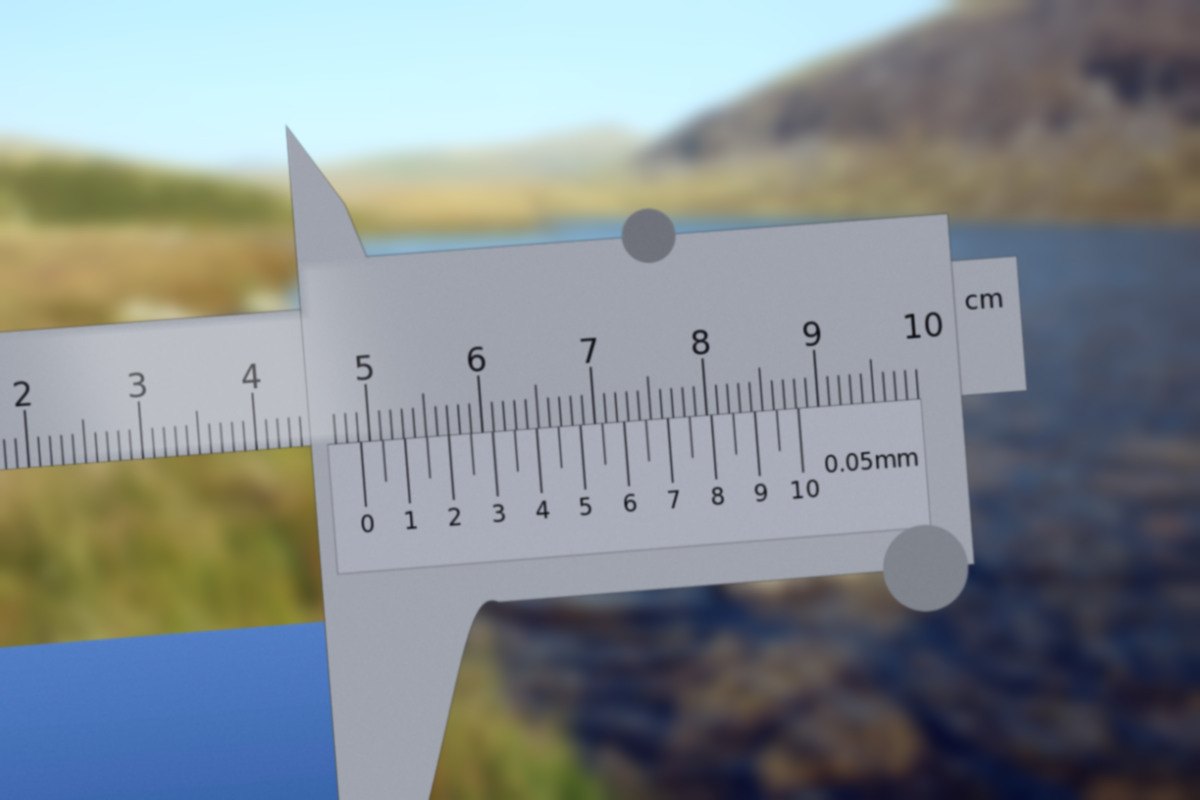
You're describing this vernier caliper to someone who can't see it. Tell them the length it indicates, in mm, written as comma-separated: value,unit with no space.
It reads 49.2,mm
